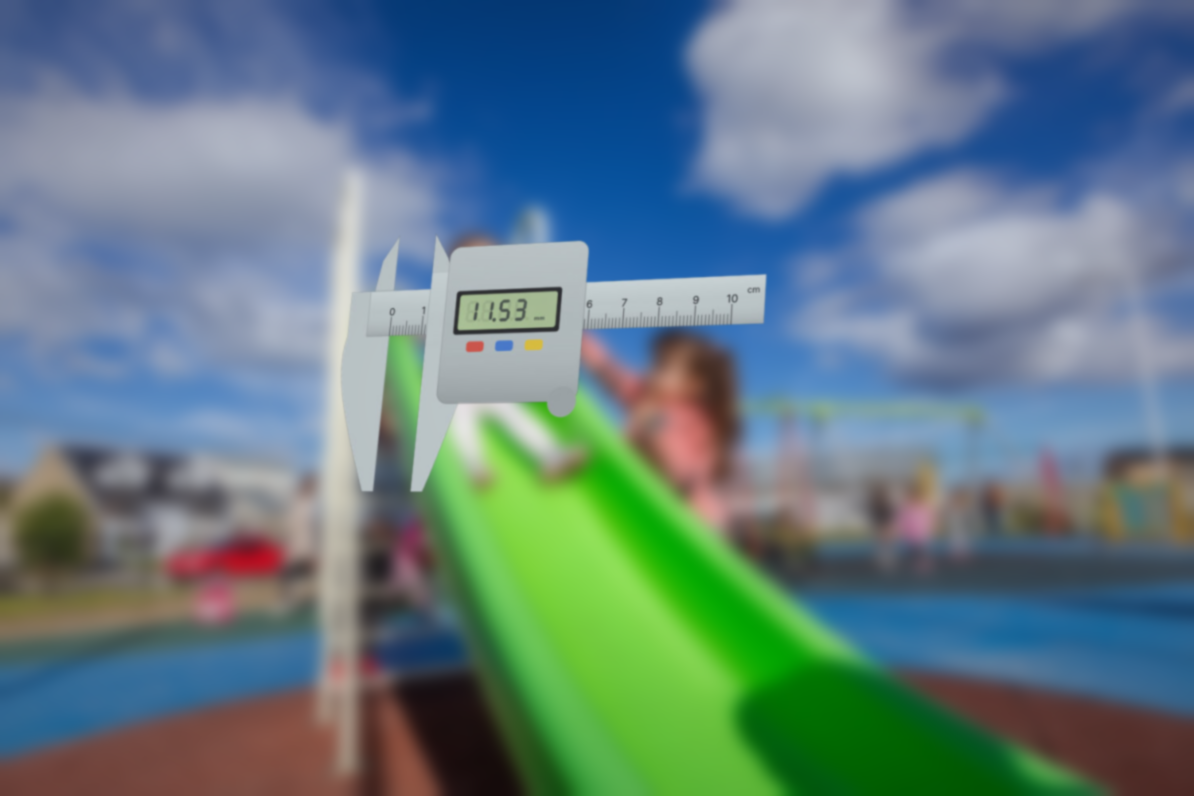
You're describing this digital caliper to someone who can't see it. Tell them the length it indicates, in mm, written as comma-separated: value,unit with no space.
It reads 11.53,mm
